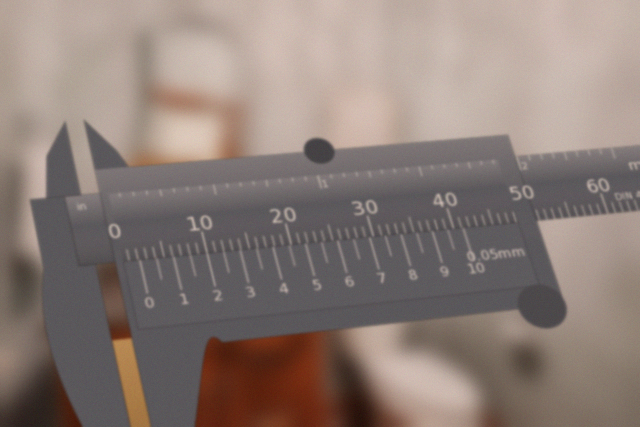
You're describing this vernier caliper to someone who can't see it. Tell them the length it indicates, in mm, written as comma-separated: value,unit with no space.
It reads 2.2,mm
